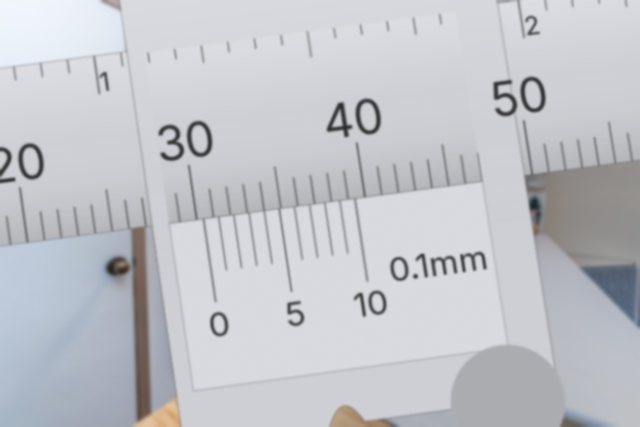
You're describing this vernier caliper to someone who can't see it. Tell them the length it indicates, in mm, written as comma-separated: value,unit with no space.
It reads 30.4,mm
